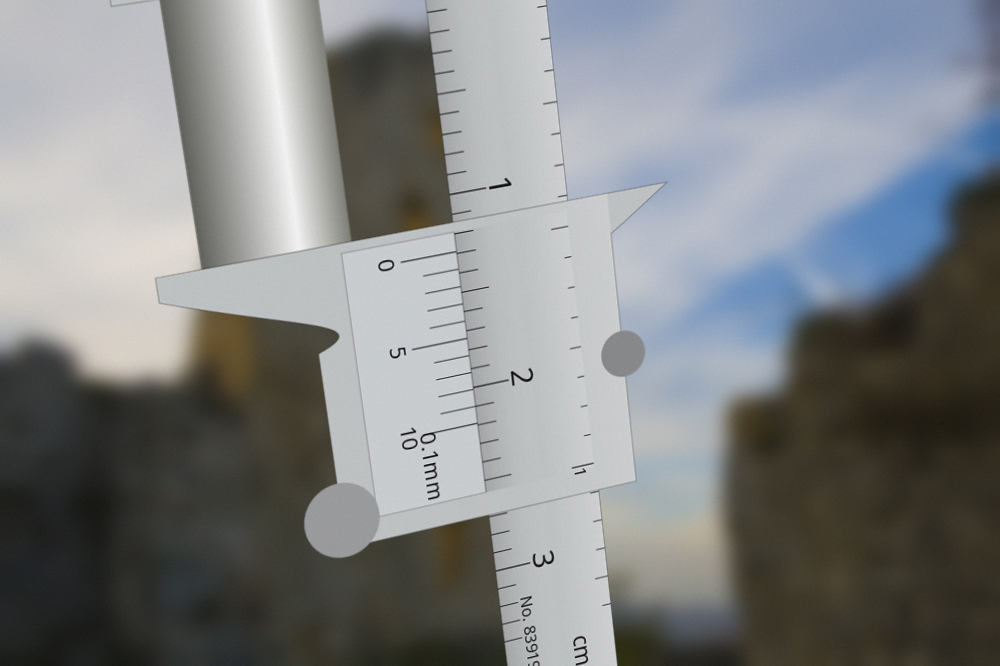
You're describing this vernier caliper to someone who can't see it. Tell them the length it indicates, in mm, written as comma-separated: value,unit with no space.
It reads 12.9,mm
